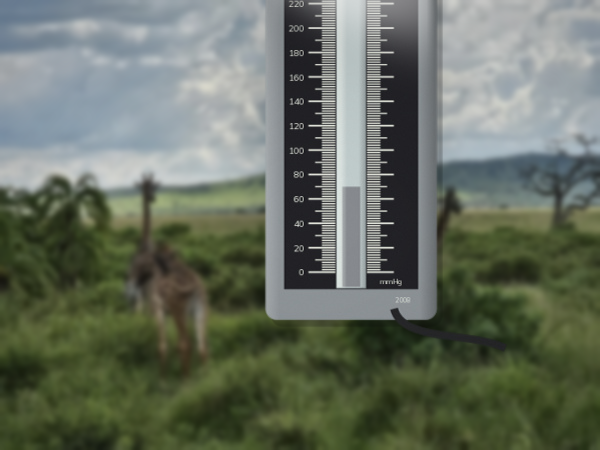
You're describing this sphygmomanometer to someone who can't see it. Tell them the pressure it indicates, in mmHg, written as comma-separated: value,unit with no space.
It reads 70,mmHg
